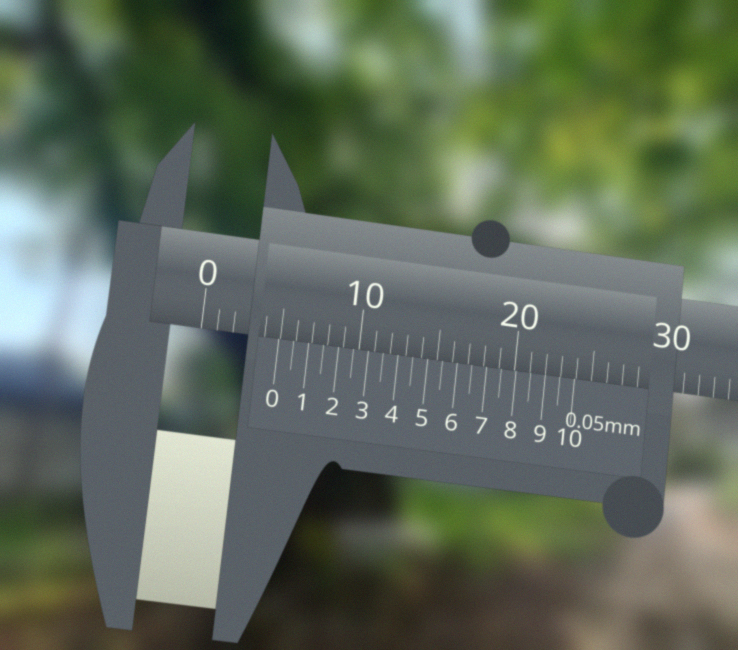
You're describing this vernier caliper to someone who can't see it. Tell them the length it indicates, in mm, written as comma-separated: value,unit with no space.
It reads 4.9,mm
